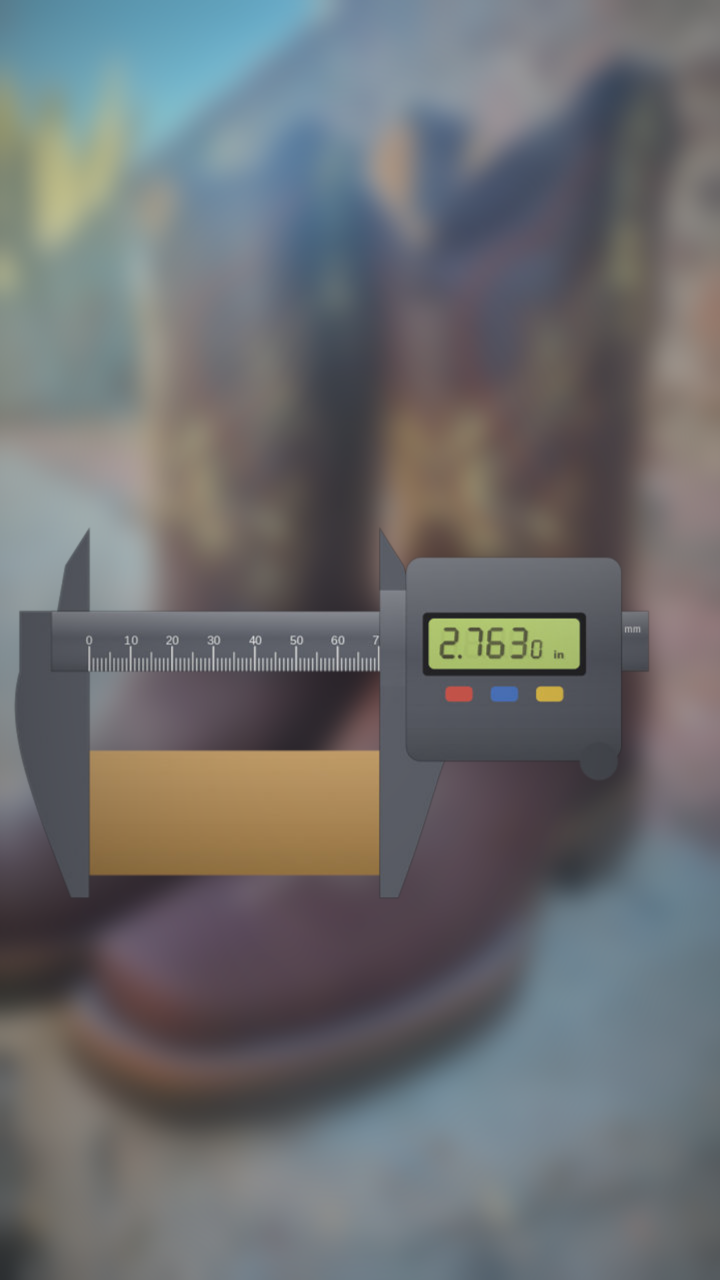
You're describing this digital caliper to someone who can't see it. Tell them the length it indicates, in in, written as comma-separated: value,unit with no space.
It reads 2.7630,in
